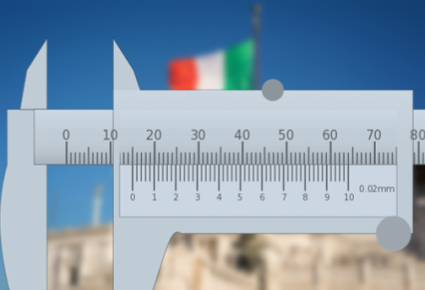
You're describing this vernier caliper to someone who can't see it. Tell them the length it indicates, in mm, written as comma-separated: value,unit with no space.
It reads 15.0,mm
